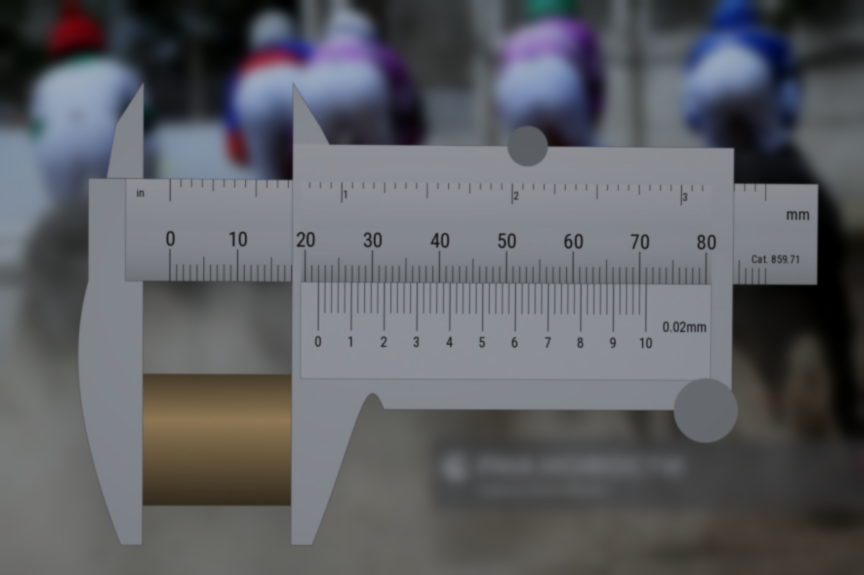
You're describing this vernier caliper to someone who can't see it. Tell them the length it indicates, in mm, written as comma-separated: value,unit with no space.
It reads 22.0,mm
